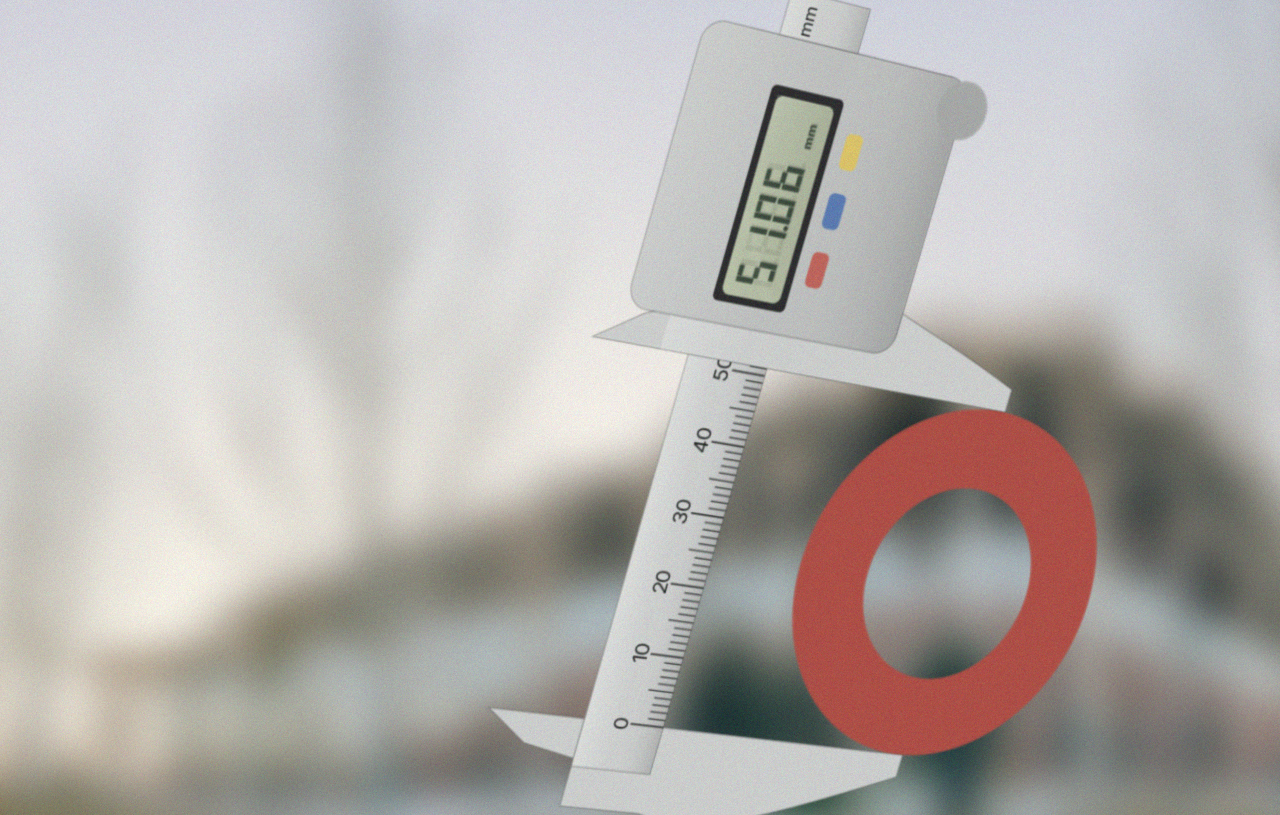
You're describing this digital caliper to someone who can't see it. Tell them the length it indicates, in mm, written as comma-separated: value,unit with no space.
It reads 51.06,mm
